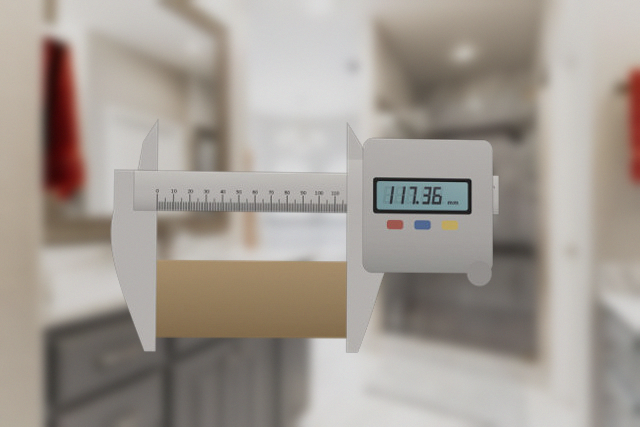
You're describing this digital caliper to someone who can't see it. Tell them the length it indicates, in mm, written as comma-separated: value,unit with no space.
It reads 117.36,mm
